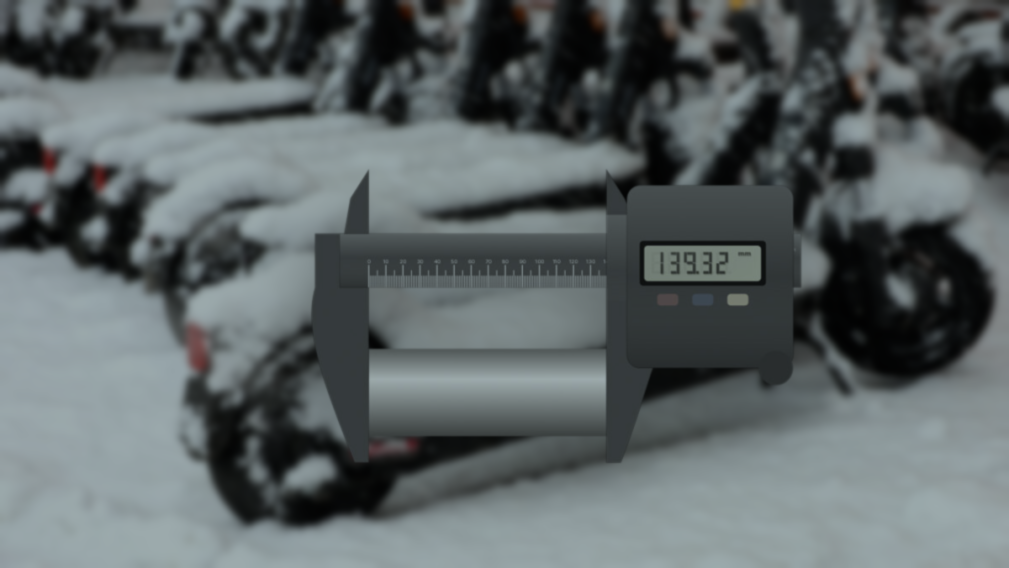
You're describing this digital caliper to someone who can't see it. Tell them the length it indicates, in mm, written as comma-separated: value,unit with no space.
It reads 139.32,mm
